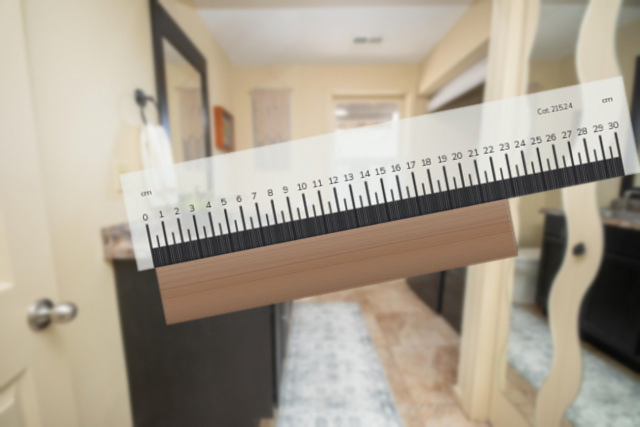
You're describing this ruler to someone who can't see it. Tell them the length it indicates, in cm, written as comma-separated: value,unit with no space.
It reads 22.5,cm
